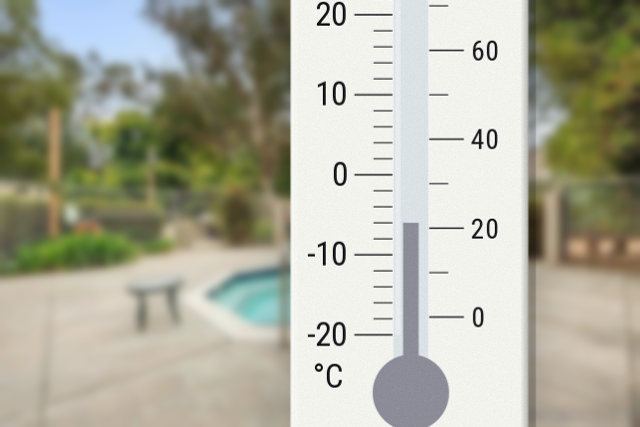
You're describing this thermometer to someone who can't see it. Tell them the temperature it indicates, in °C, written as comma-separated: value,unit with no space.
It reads -6,°C
